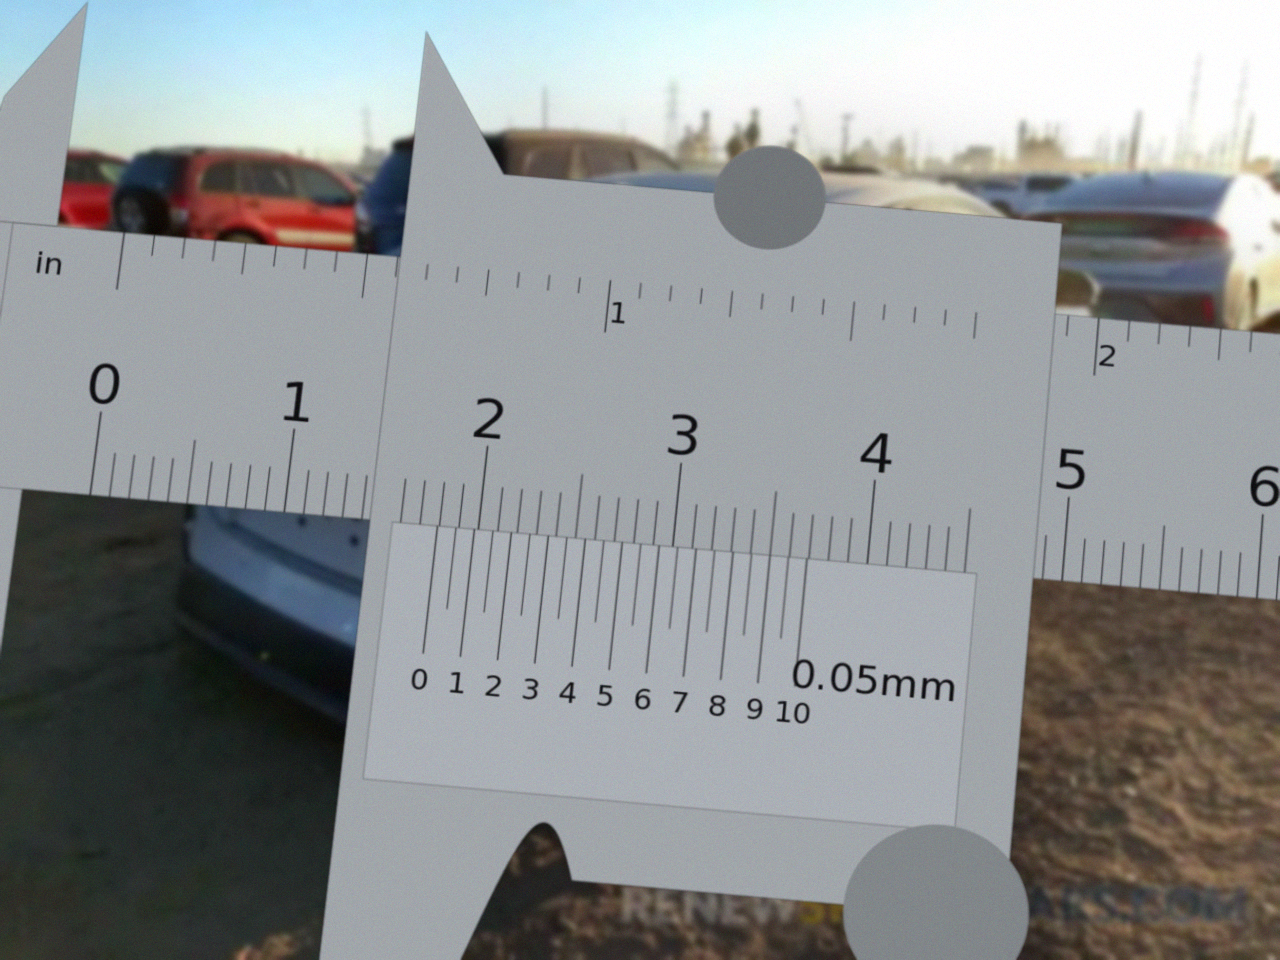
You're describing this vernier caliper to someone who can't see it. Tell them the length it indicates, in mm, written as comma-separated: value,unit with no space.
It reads 17.9,mm
